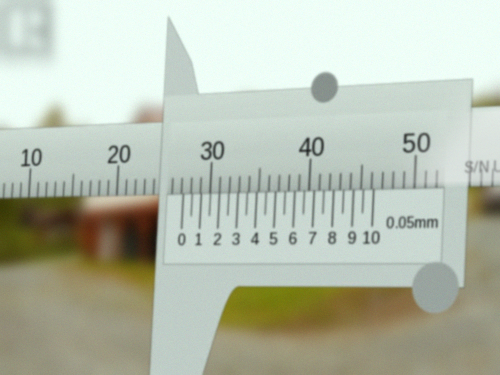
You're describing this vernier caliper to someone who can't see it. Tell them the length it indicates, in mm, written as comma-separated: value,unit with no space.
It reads 27.2,mm
